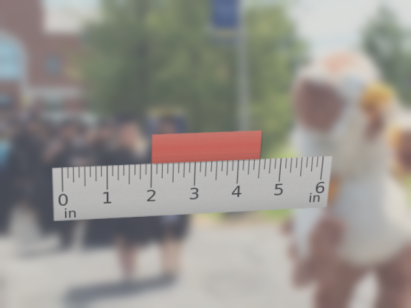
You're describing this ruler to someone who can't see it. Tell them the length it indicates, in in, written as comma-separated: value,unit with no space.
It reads 2.5,in
